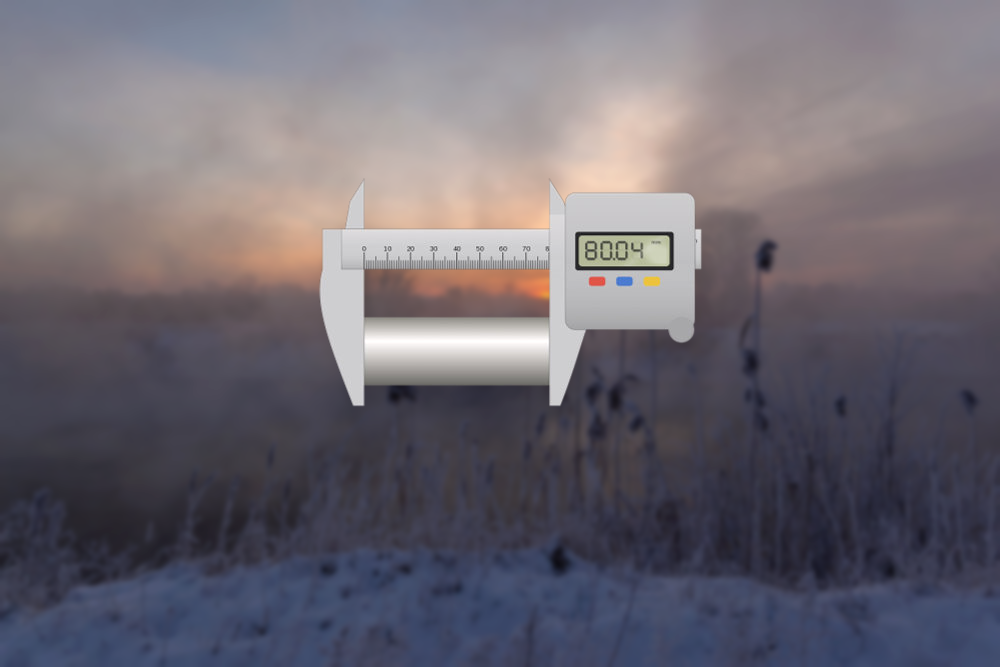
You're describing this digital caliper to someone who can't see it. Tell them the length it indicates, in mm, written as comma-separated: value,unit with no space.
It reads 80.04,mm
